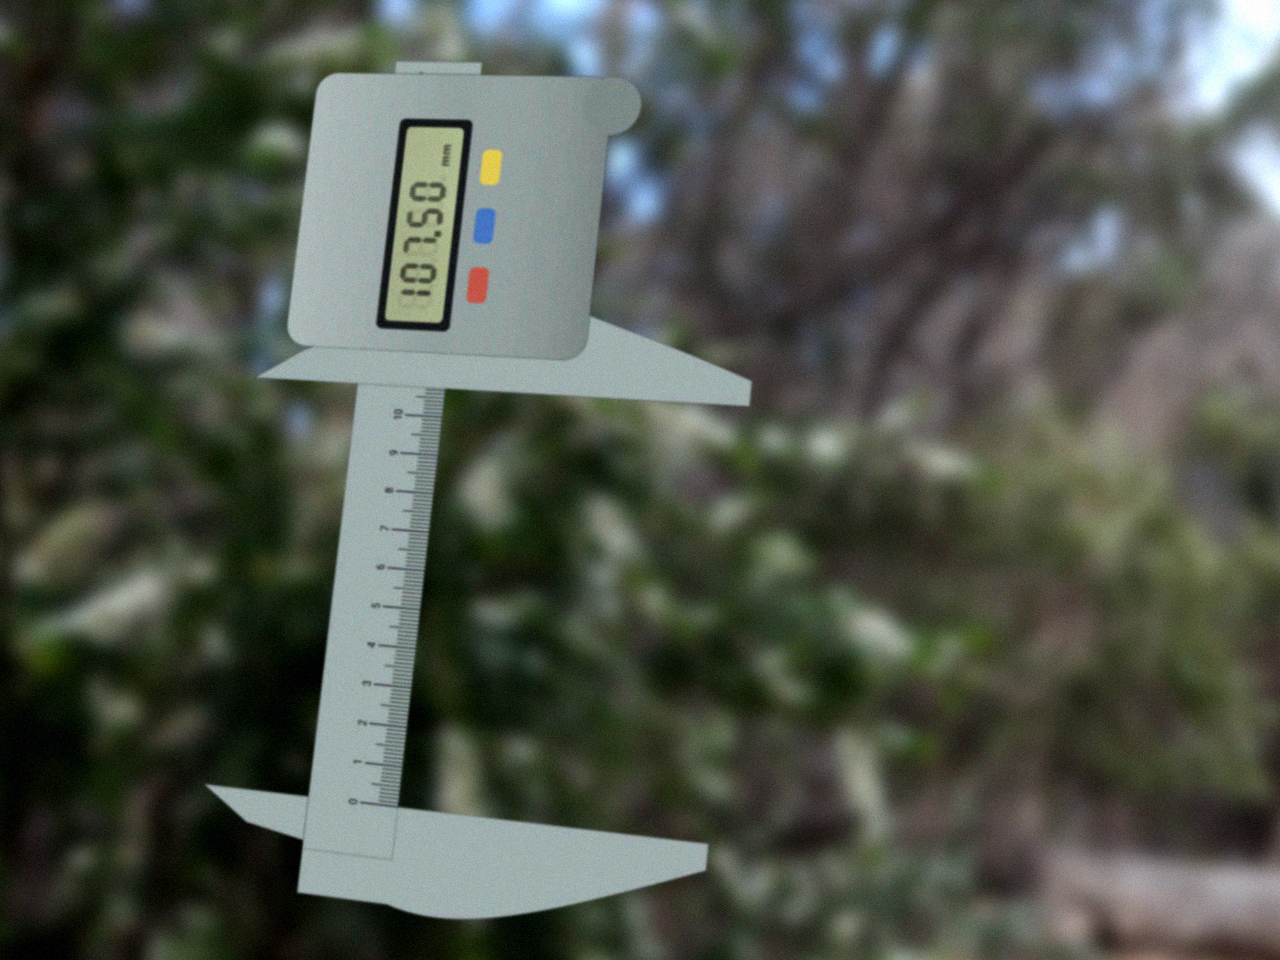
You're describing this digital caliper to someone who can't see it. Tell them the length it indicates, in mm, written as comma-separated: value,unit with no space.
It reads 107.50,mm
